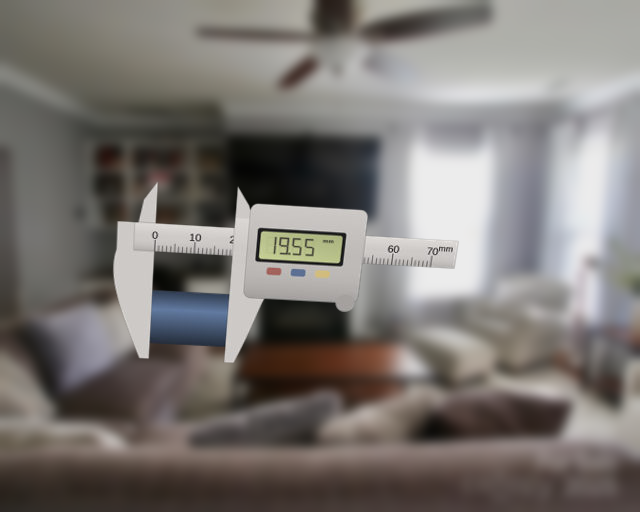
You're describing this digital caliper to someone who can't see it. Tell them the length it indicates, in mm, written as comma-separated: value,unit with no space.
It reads 19.55,mm
